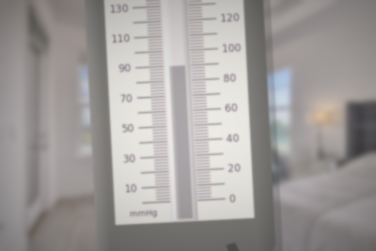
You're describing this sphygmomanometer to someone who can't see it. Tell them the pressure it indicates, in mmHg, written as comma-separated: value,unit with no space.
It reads 90,mmHg
